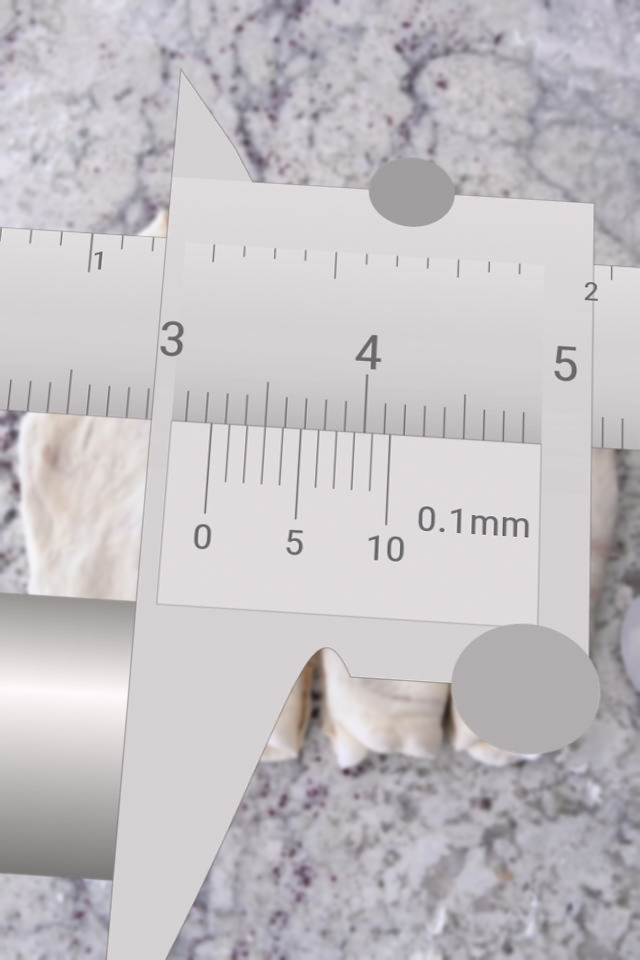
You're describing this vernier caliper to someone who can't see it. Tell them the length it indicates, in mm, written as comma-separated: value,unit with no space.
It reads 32.3,mm
